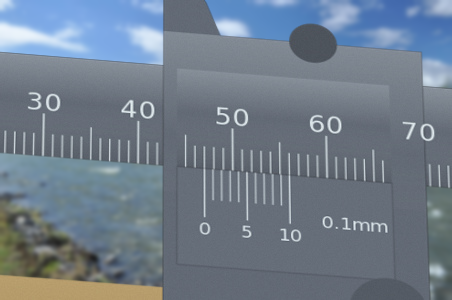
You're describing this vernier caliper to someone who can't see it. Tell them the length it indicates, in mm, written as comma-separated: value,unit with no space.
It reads 47.0,mm
